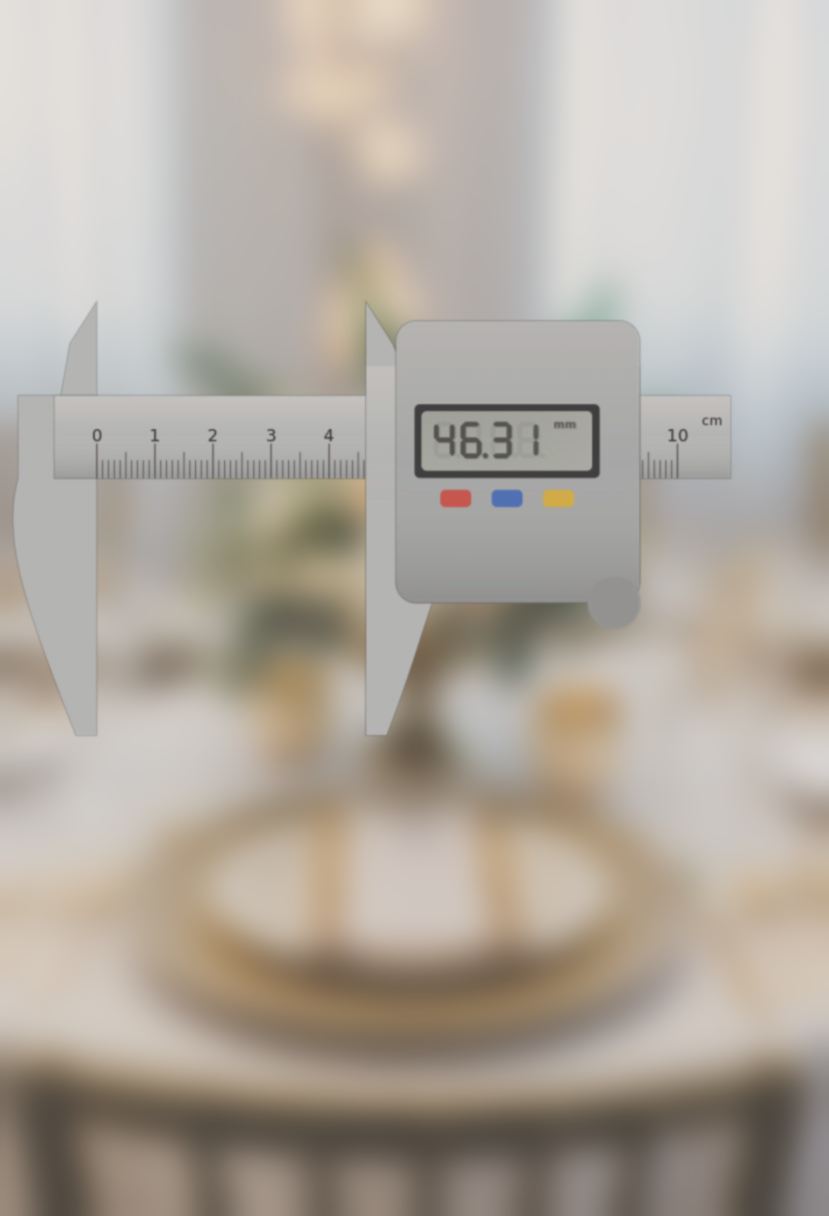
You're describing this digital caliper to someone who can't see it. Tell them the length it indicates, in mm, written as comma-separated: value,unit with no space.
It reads 46.31,mm
